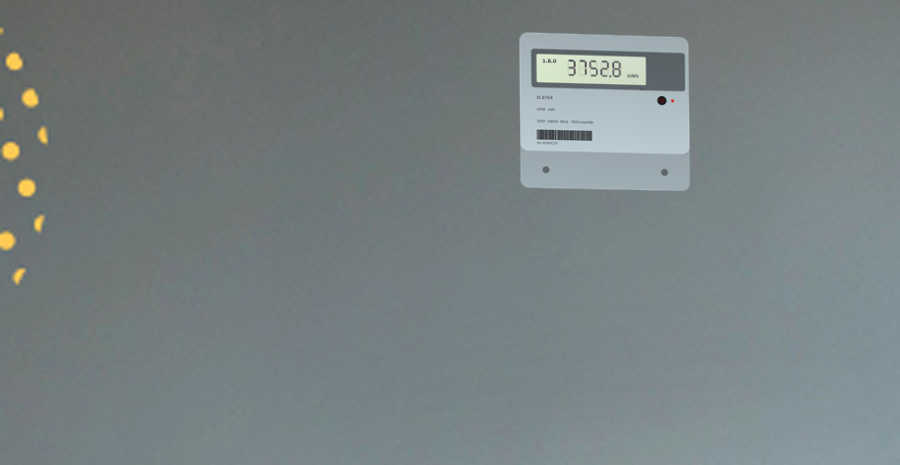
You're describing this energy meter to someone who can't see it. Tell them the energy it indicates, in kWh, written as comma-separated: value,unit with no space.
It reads 3752.8,kWh
